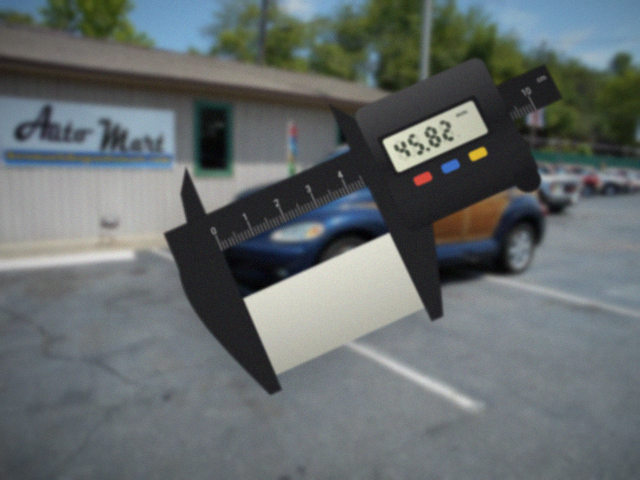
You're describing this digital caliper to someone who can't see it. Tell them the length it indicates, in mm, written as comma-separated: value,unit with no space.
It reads 45.82,mm
